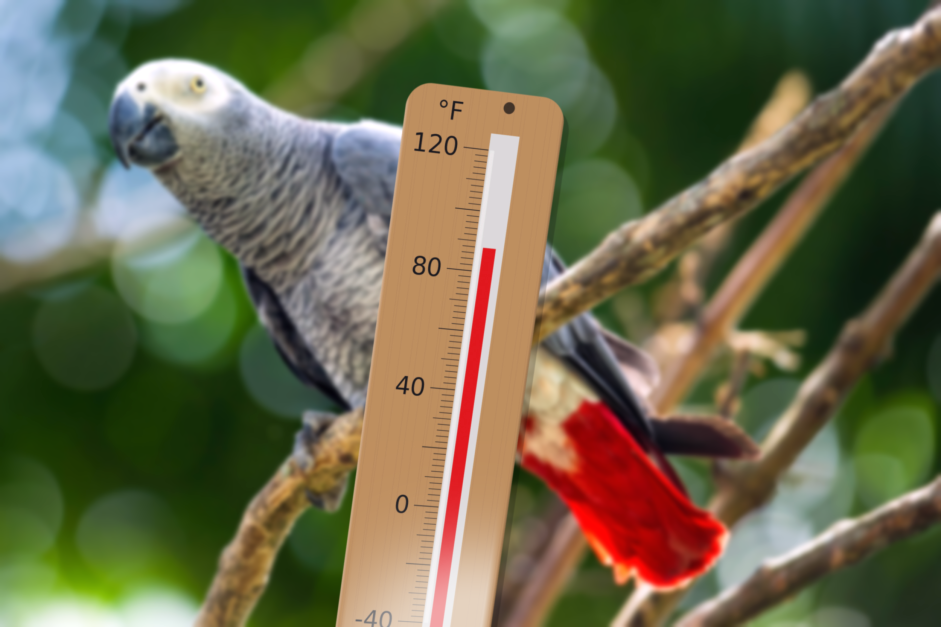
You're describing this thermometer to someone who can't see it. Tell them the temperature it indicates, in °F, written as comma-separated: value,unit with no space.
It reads 88,°F
